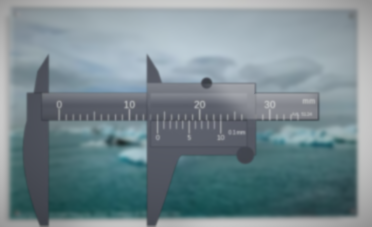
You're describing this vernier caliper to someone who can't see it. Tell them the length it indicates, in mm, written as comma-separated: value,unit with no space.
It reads 14.0,mm
